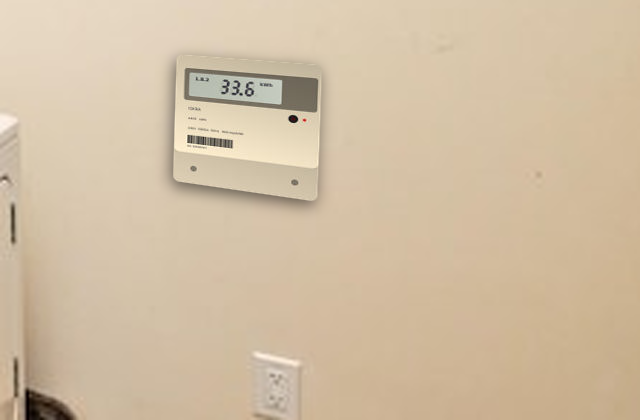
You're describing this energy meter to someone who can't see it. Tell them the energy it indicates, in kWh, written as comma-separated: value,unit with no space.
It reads 33.6,kWh
